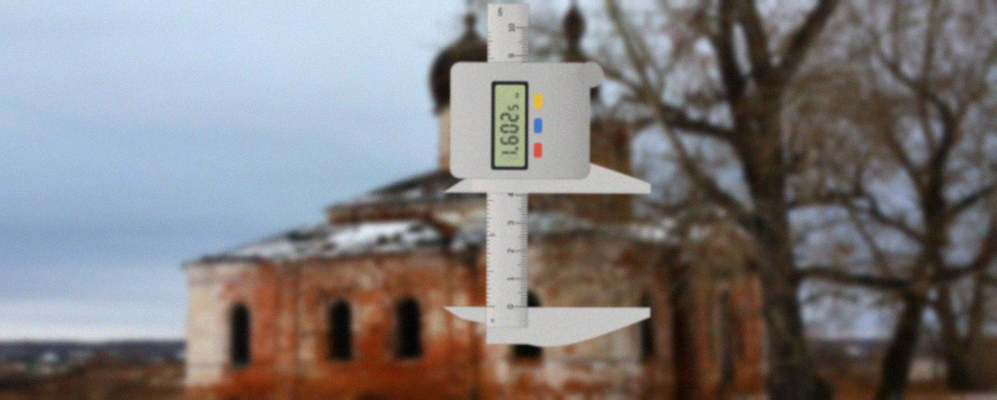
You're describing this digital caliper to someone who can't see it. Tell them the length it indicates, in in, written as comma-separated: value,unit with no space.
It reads 1.6025,in
